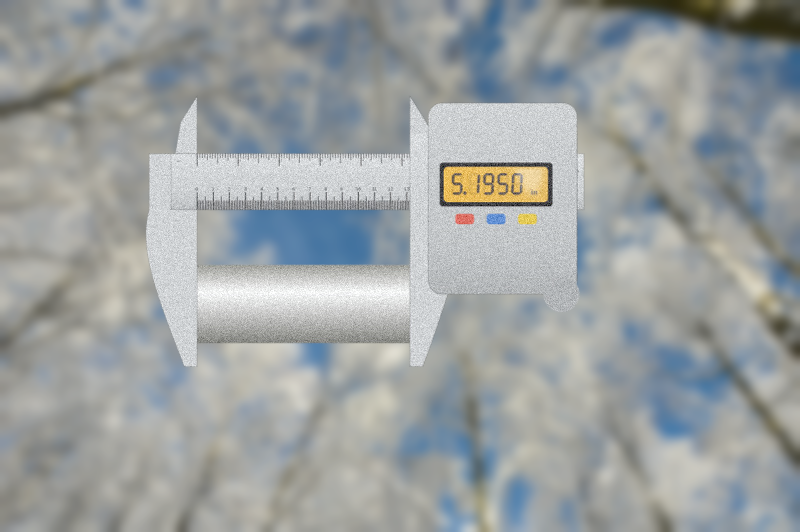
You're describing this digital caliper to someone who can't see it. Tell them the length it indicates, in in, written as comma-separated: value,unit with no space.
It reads 5.1950,in
